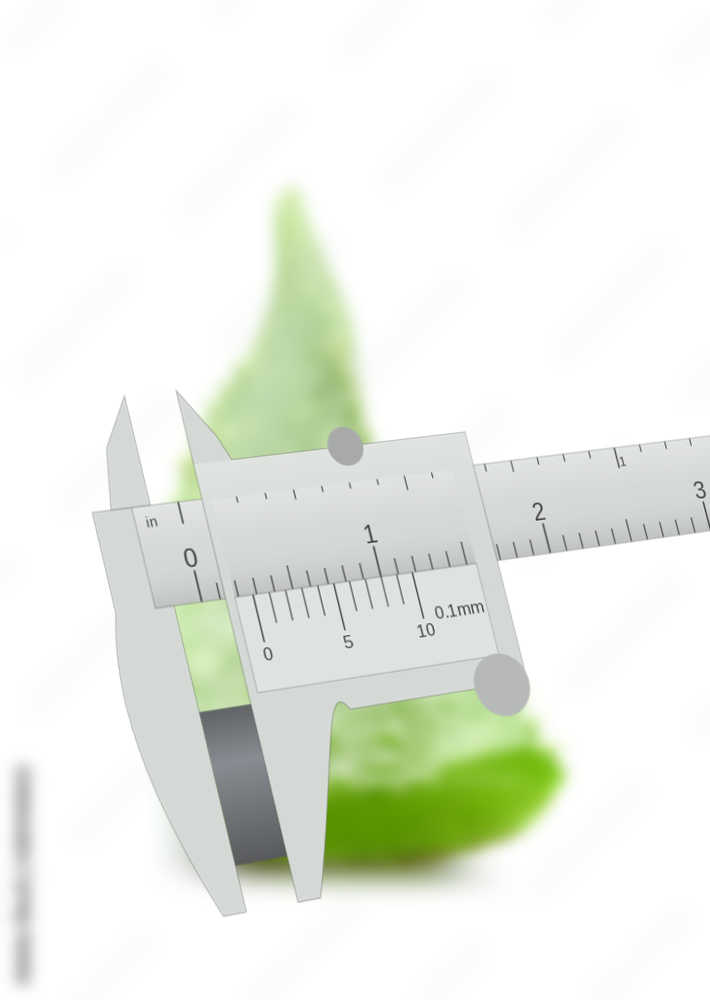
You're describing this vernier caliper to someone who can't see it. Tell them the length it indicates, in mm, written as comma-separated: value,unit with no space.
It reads 2.8,mm
